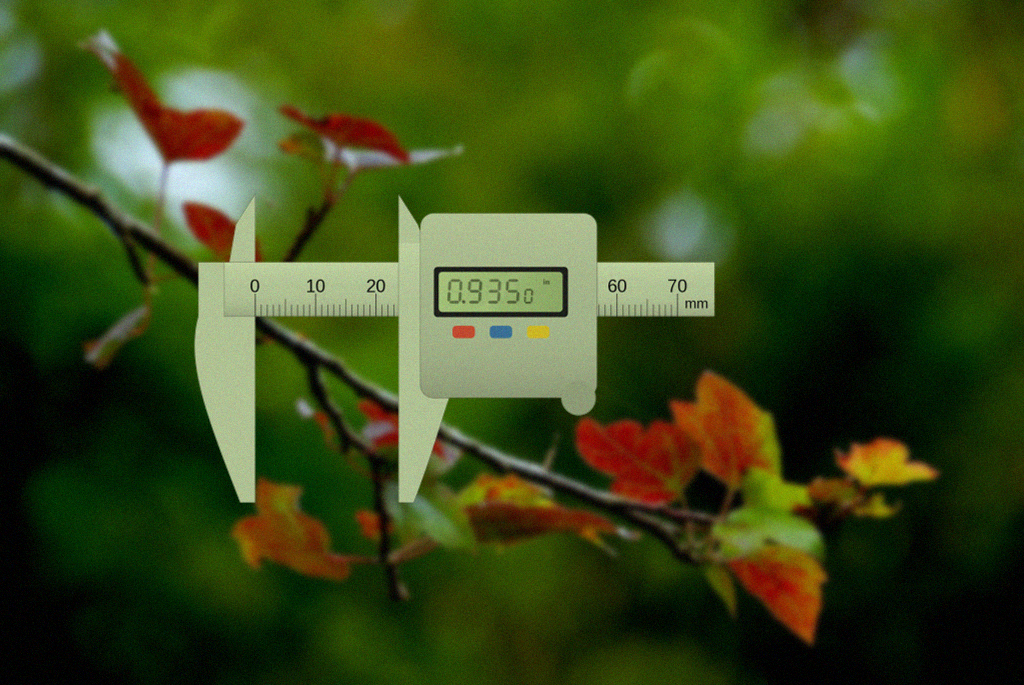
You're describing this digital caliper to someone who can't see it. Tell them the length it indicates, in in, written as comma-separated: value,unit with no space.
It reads 0.9350,in
